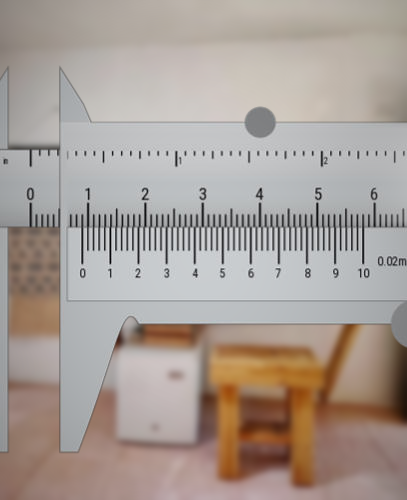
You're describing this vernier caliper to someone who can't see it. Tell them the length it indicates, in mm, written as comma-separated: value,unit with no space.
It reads 9.0,mm
